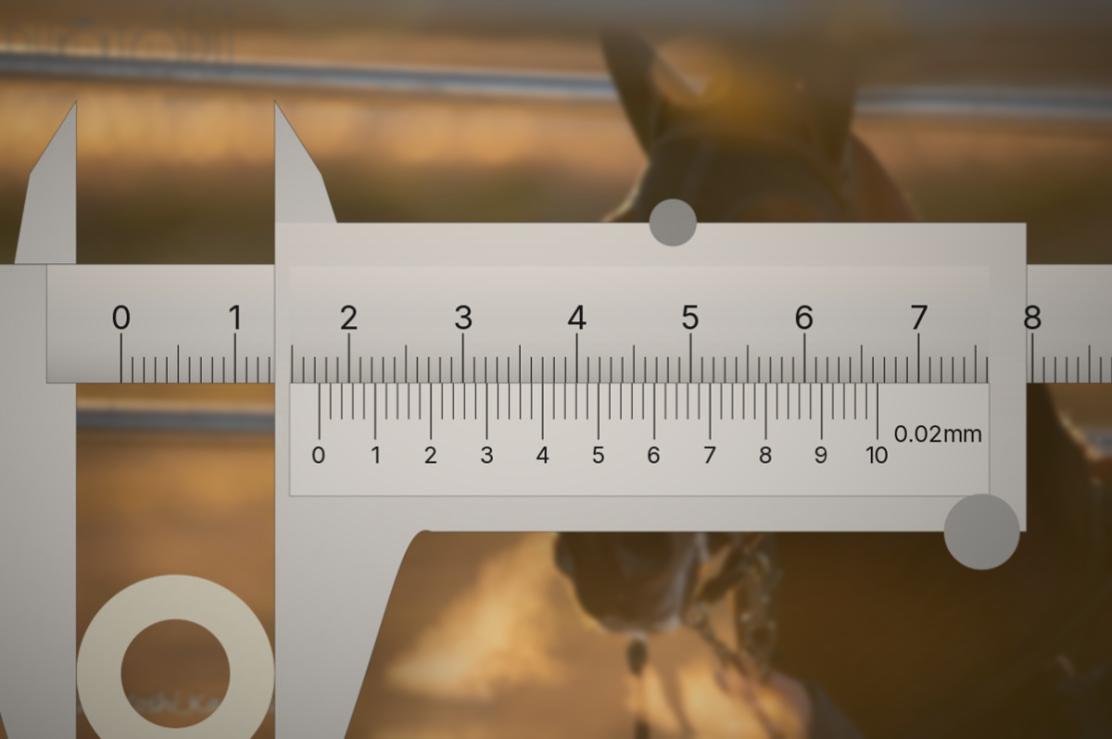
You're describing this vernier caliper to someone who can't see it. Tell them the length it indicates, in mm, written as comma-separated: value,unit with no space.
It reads 17.4,mm
